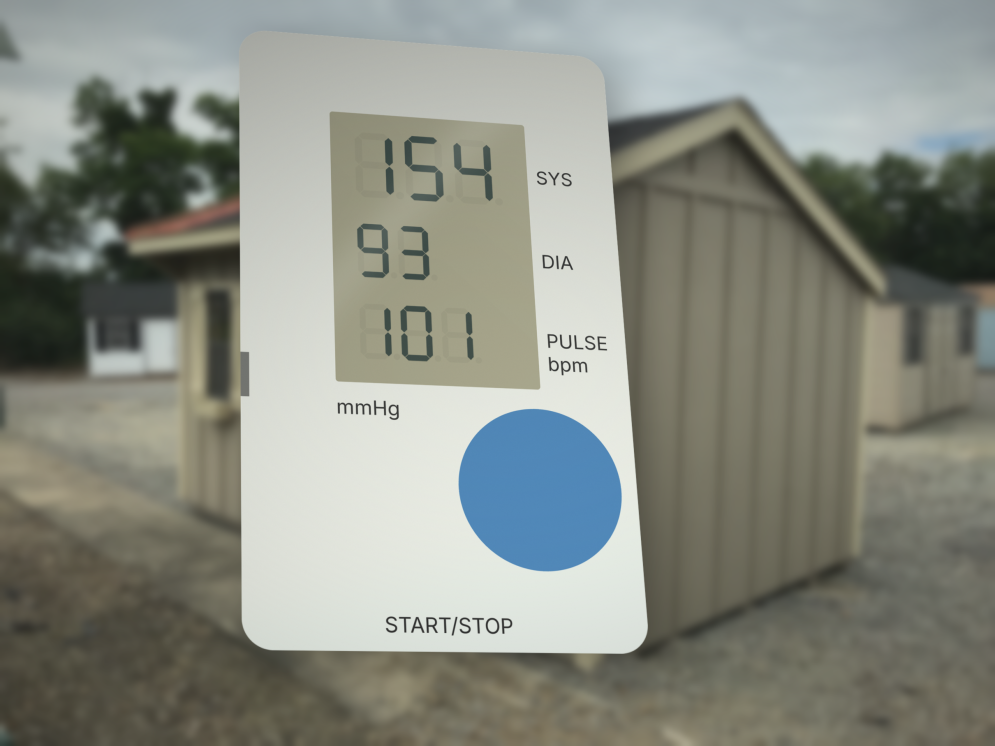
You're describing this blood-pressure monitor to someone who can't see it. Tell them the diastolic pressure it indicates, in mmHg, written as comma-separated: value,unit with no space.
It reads 93,mmHg
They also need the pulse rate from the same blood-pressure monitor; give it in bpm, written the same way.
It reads 101,bpm
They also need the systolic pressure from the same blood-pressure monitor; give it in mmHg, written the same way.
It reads 154,mmHg
